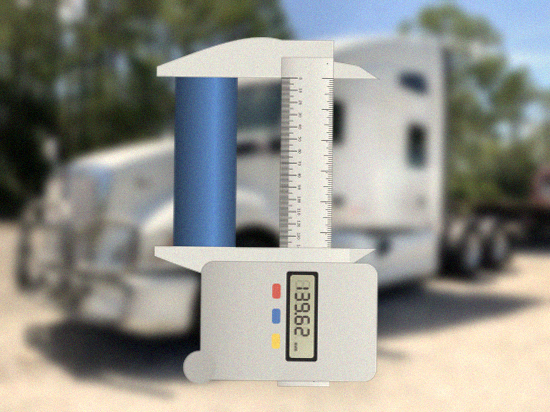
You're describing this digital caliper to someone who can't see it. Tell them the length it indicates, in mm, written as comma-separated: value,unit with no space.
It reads 139.62,mm
